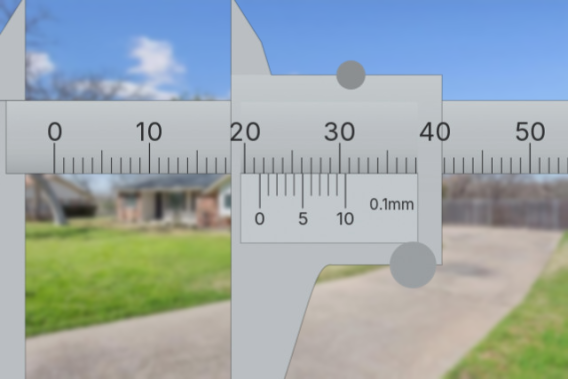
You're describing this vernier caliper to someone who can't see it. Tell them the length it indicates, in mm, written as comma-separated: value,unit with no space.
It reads 21.6,mm
